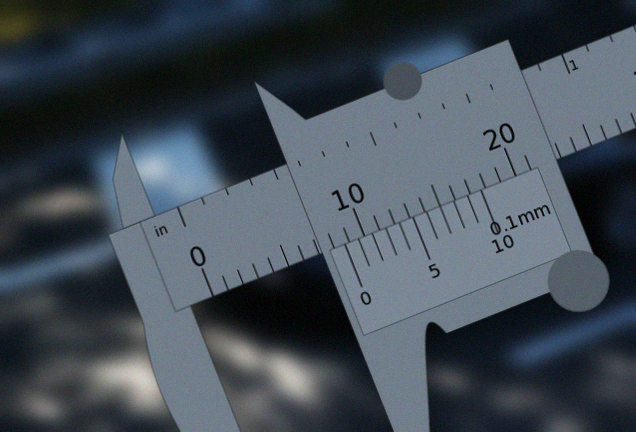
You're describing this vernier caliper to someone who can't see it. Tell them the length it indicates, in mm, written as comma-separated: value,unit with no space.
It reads 8.7,mm
